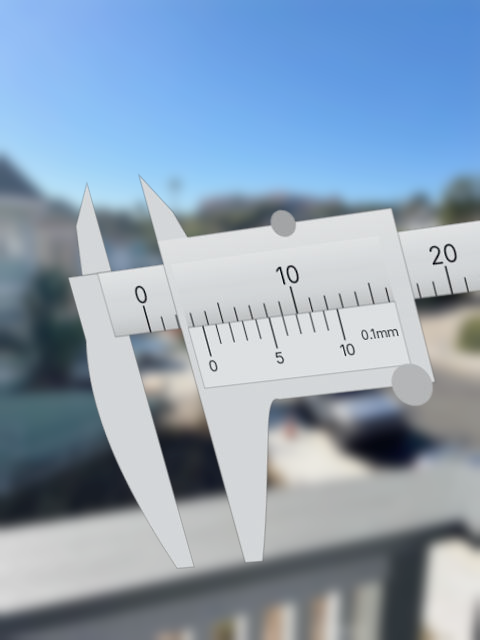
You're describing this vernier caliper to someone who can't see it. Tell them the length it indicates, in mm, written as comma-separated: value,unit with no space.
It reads 3.6,mm
